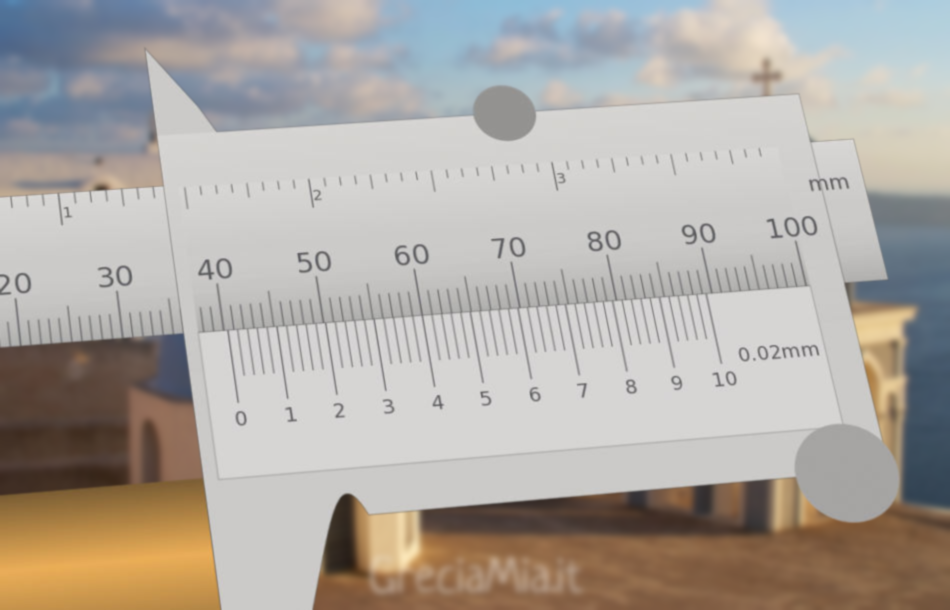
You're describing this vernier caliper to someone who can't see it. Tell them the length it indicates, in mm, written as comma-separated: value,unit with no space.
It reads 40.4,mm
